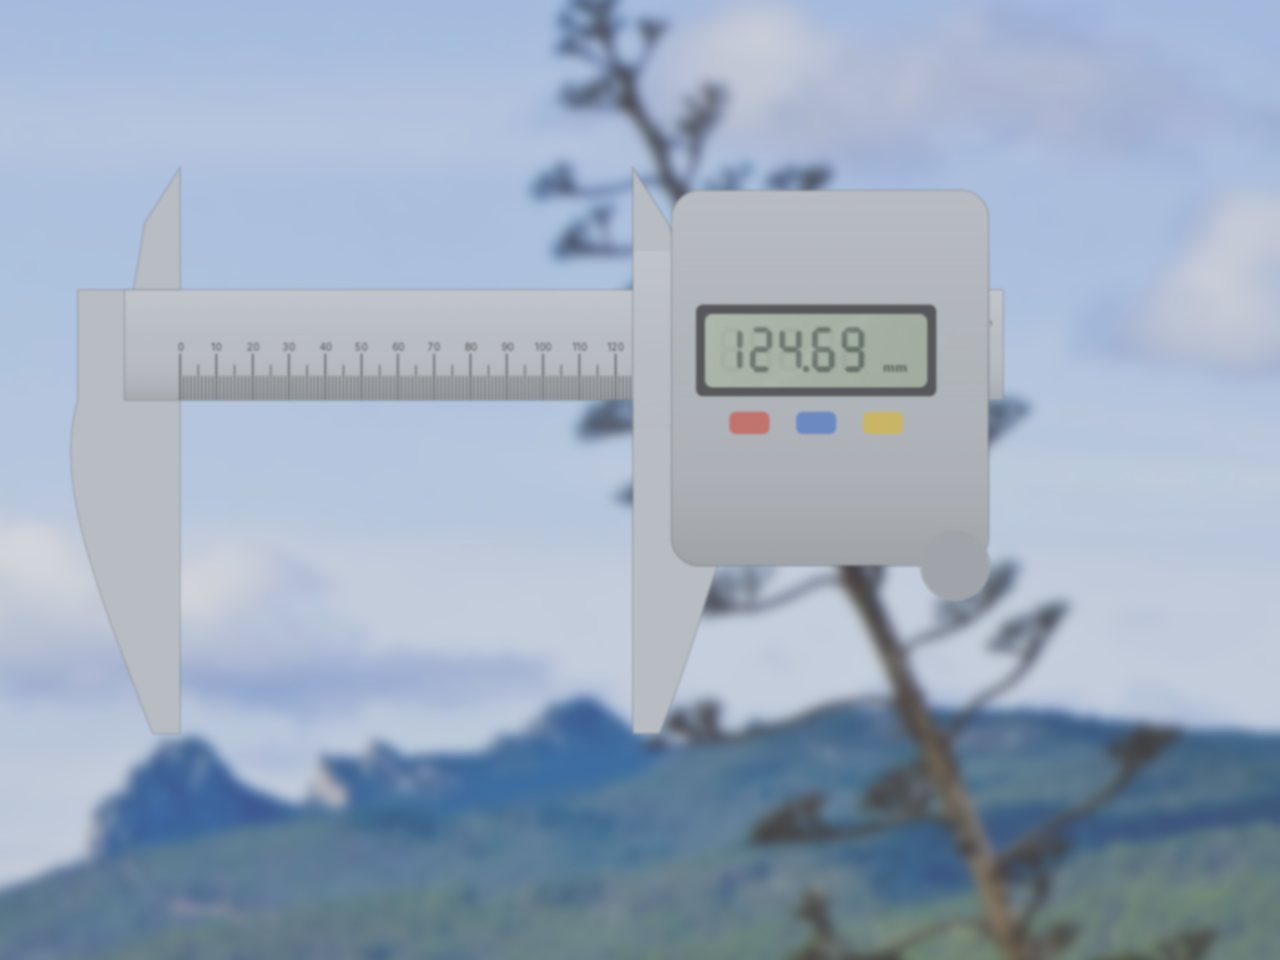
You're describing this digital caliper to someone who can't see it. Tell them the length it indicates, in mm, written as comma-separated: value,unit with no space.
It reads 124.69,mm
